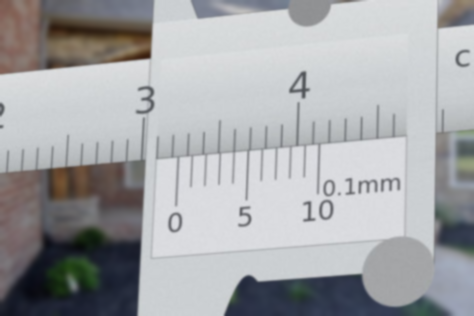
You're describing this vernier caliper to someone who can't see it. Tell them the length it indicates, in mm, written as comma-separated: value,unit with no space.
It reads 32.4,mm
